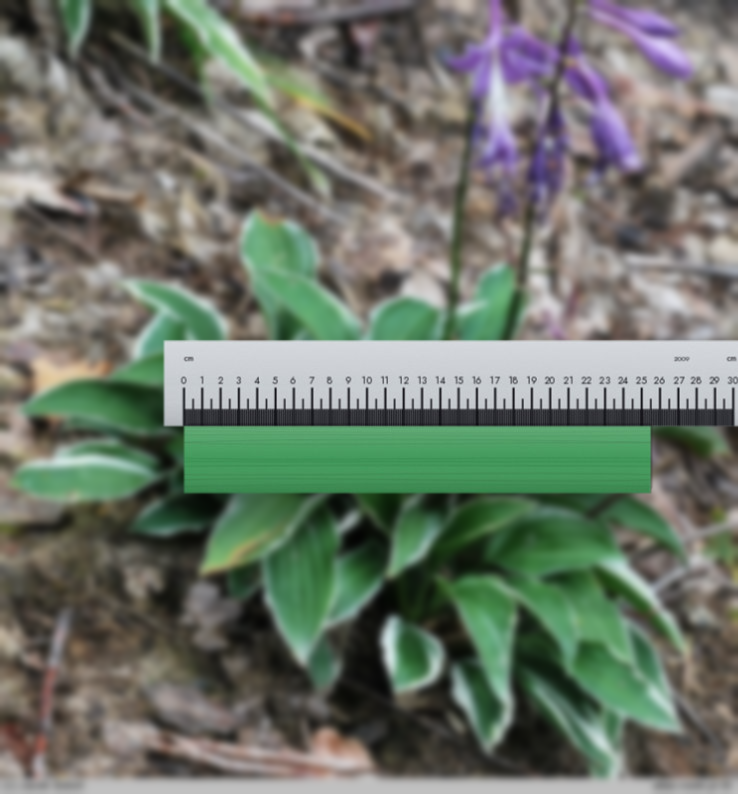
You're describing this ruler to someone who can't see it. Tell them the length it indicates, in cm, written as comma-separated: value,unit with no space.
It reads 25.5,cm
